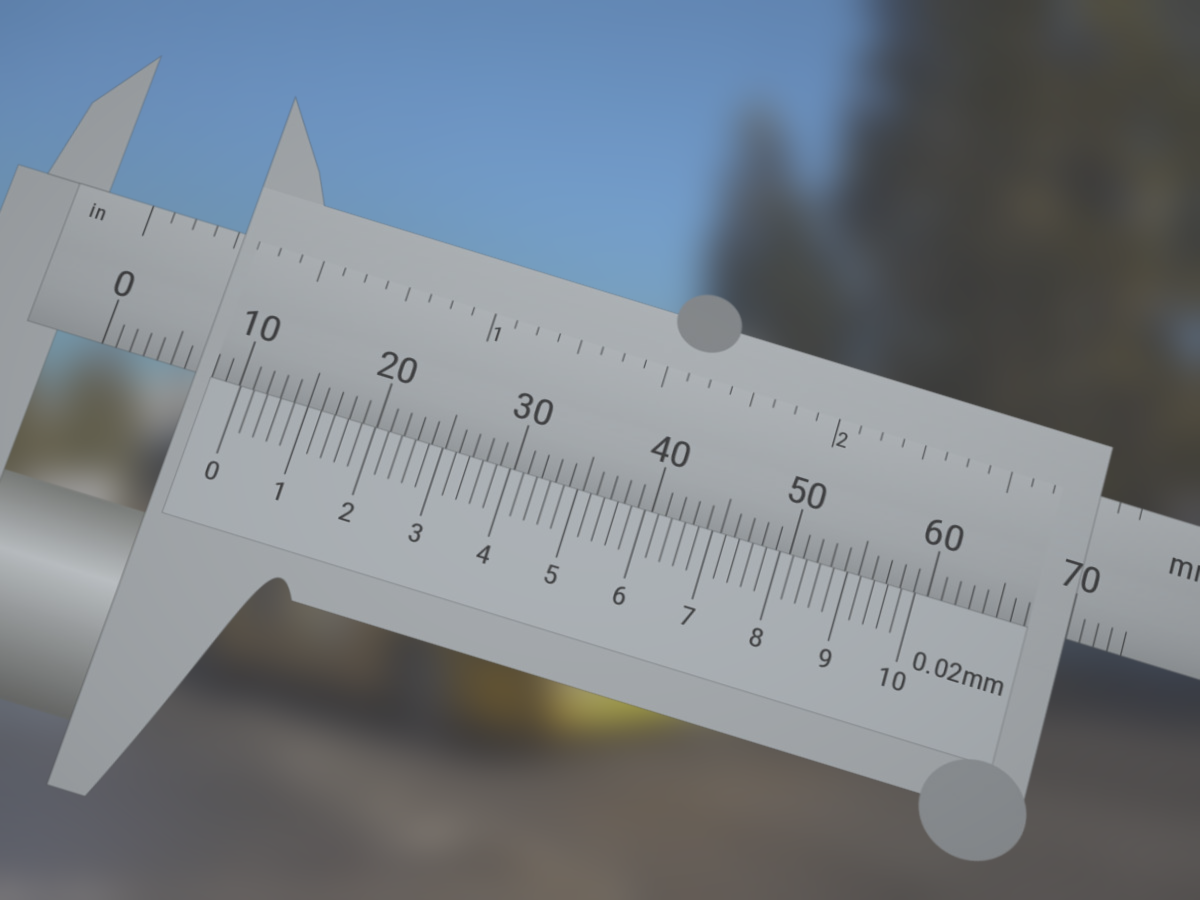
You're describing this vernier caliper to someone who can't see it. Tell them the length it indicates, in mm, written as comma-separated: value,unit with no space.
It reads 10.1,mm
